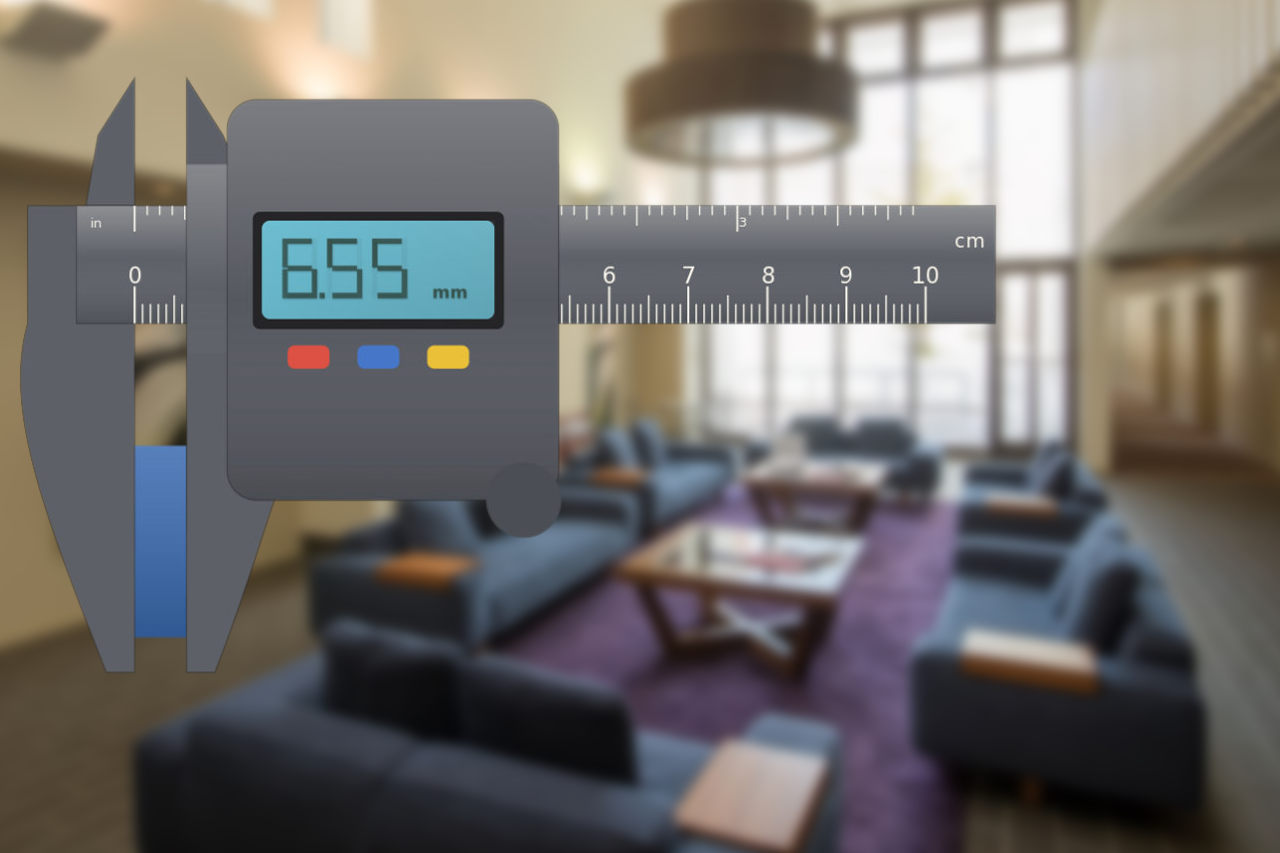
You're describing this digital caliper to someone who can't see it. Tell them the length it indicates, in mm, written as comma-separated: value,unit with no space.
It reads 6.55,mm
